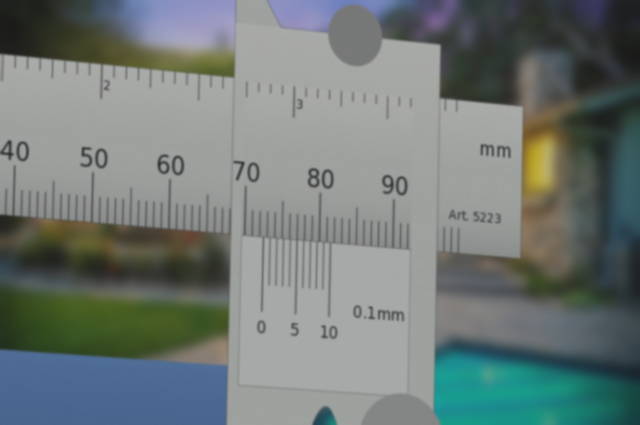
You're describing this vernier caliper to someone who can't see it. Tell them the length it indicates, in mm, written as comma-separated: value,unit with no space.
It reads 72.5,mm
